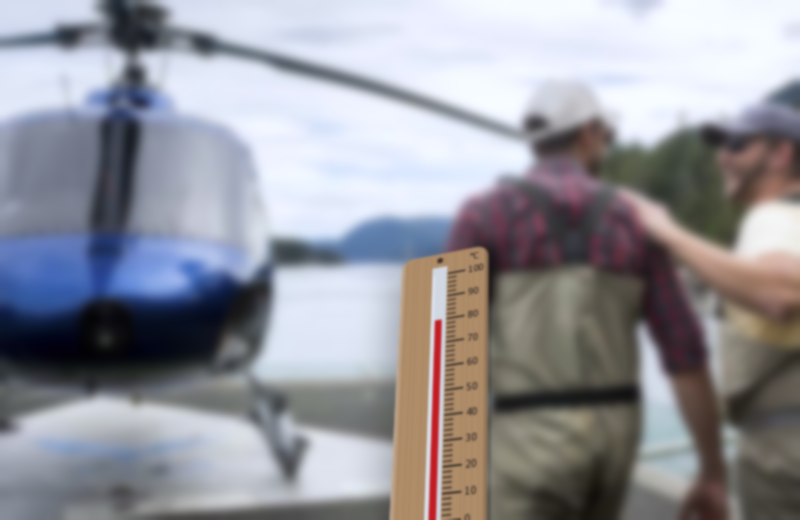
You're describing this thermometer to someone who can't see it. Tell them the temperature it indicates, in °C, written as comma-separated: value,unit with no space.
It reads 80,°C
